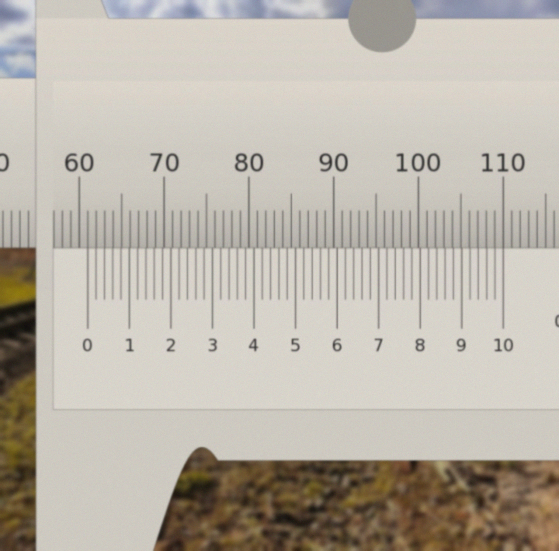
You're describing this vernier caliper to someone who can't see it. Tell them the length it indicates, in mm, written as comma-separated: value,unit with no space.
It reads 61.0,mm
